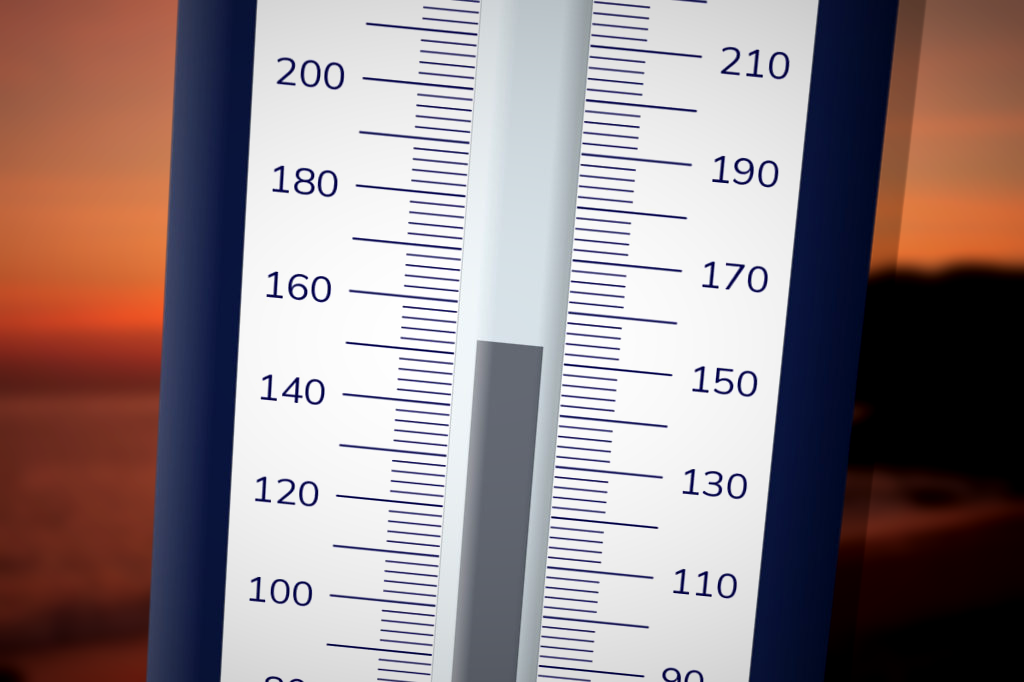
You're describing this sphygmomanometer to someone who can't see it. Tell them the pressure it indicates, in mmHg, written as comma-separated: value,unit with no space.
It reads 153,mmHg
